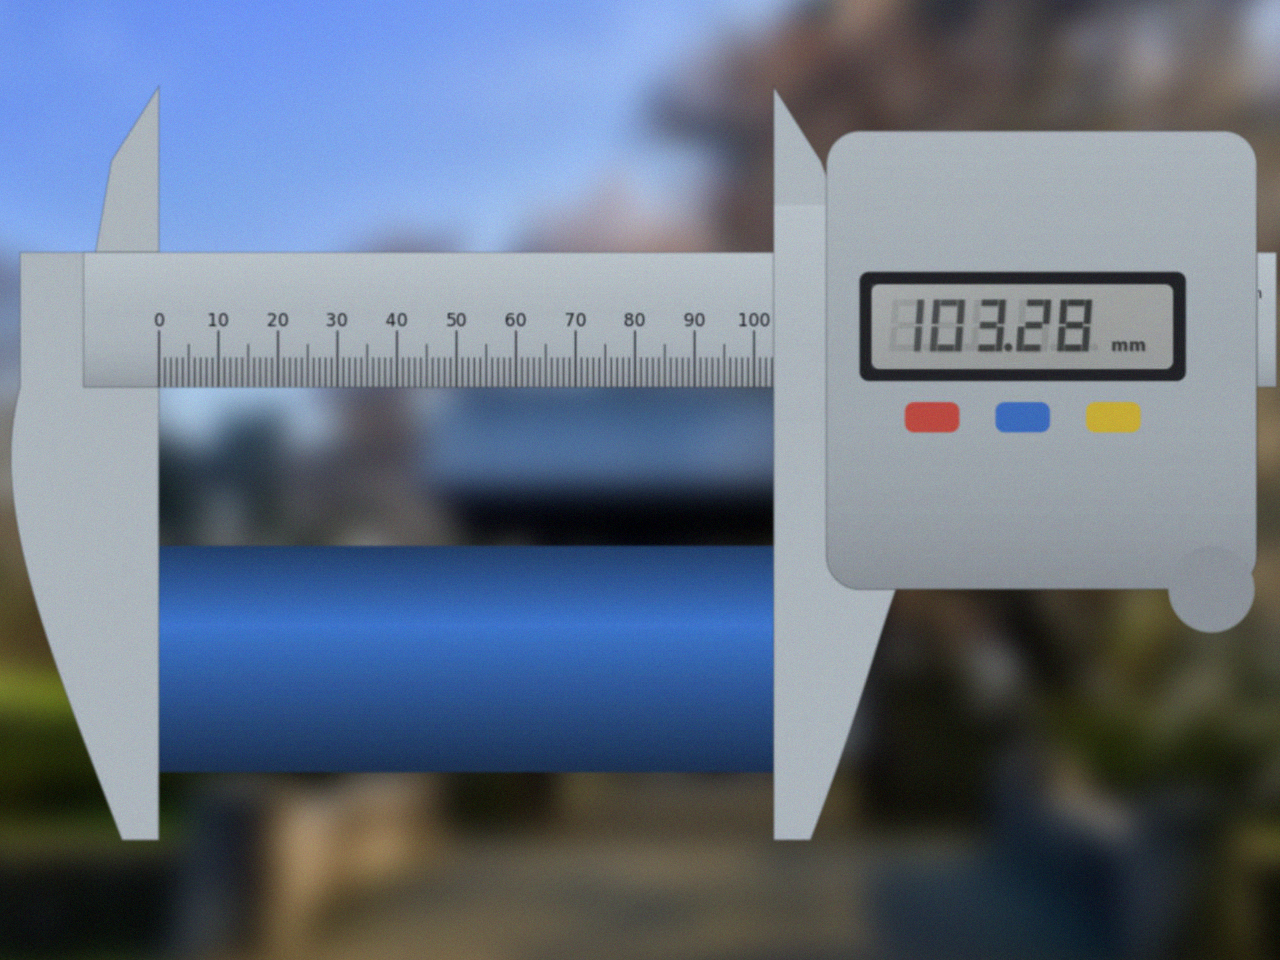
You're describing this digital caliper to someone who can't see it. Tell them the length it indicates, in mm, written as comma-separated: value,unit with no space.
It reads 103.28,mm
